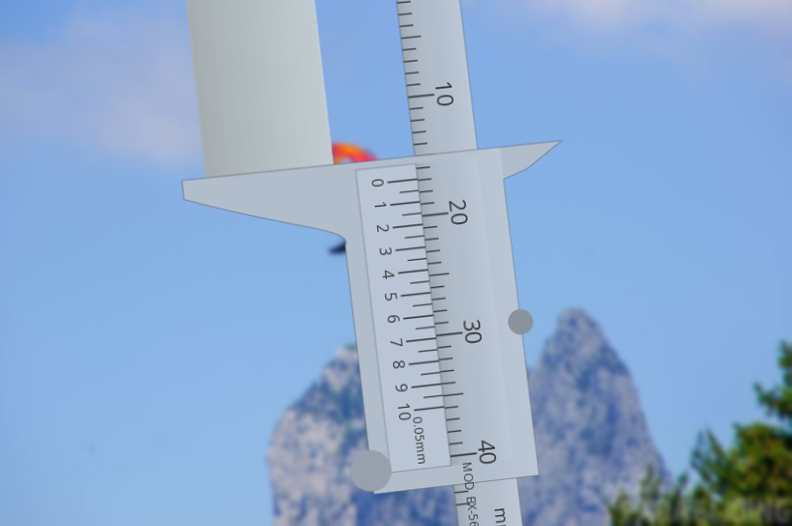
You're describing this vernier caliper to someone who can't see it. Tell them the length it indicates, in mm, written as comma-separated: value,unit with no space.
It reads 16.9,mm
